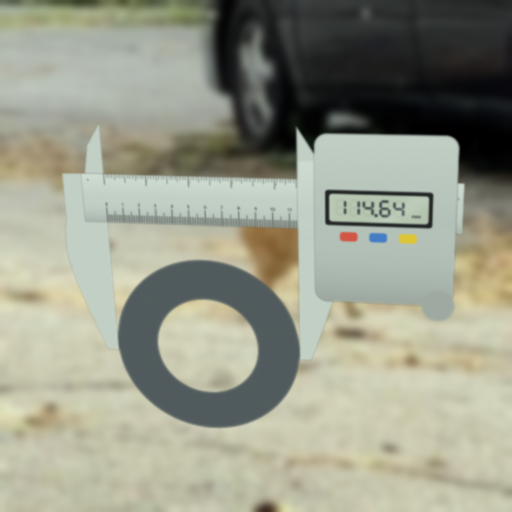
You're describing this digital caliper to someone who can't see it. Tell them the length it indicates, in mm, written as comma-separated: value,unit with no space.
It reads 114.64,mm
